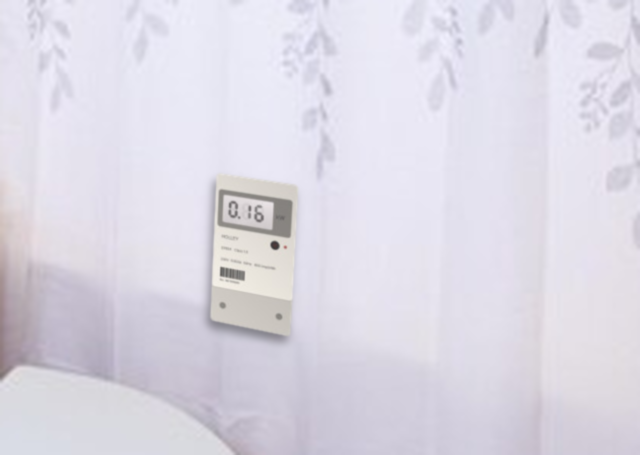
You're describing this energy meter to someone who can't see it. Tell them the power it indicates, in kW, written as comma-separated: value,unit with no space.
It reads 0.16,kW
